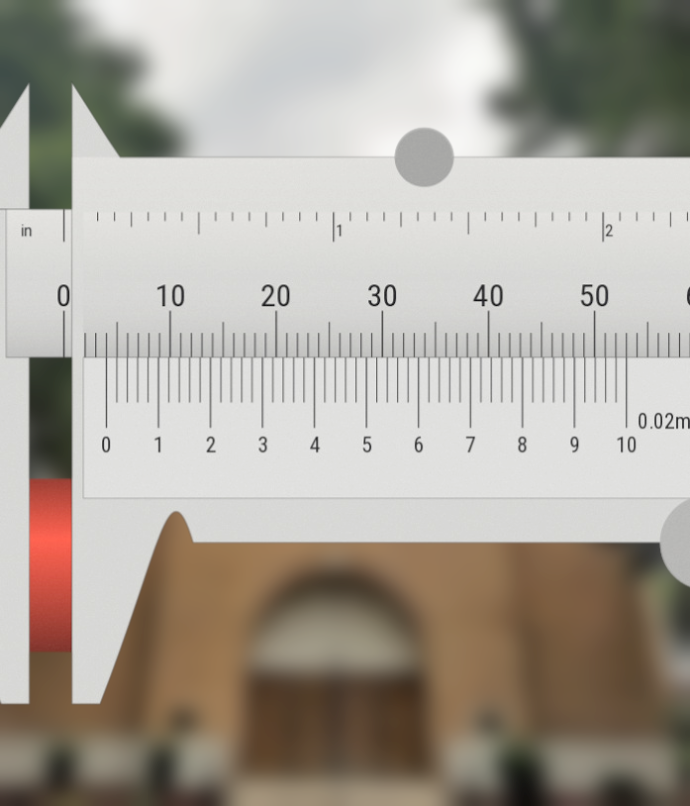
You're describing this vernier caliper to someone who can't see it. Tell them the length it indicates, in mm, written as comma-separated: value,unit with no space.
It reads 4.0,mm
